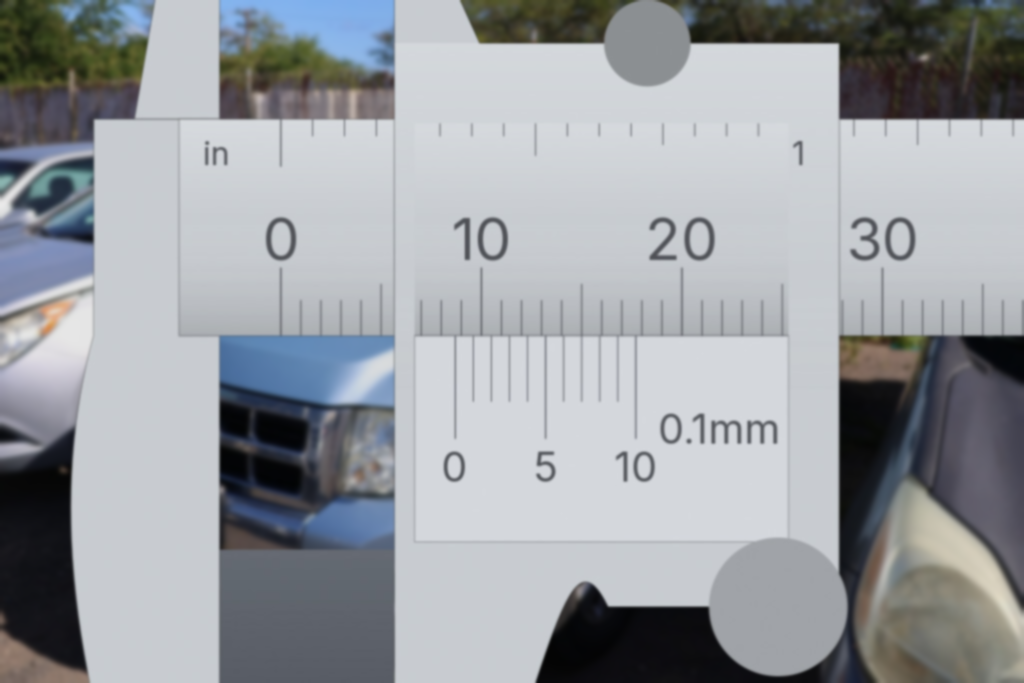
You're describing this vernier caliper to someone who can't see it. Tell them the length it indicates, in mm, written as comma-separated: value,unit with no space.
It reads 8.7,mm
